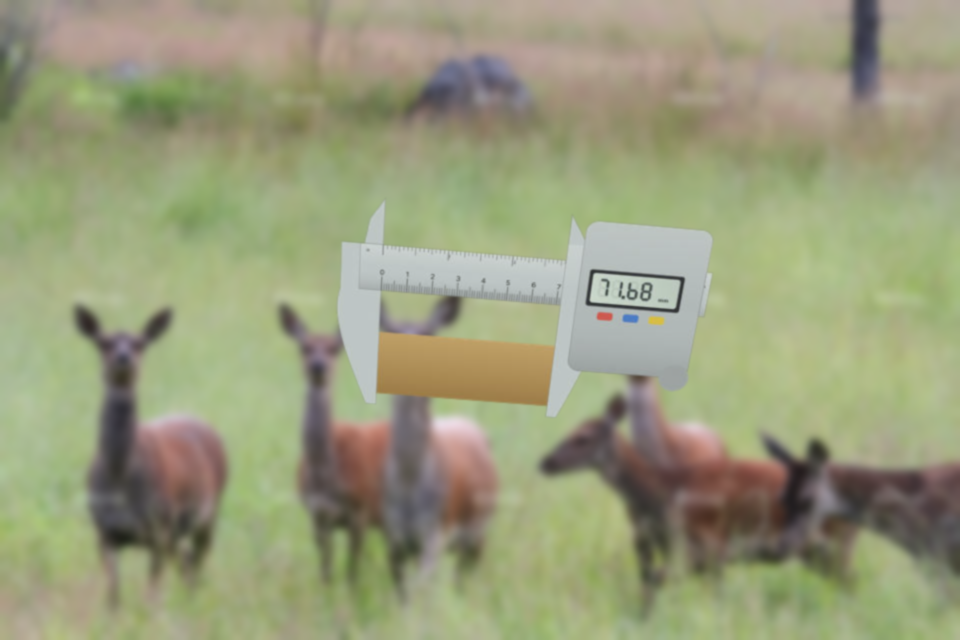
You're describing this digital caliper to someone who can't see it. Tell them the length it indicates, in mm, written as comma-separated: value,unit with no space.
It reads 71.68,mm
